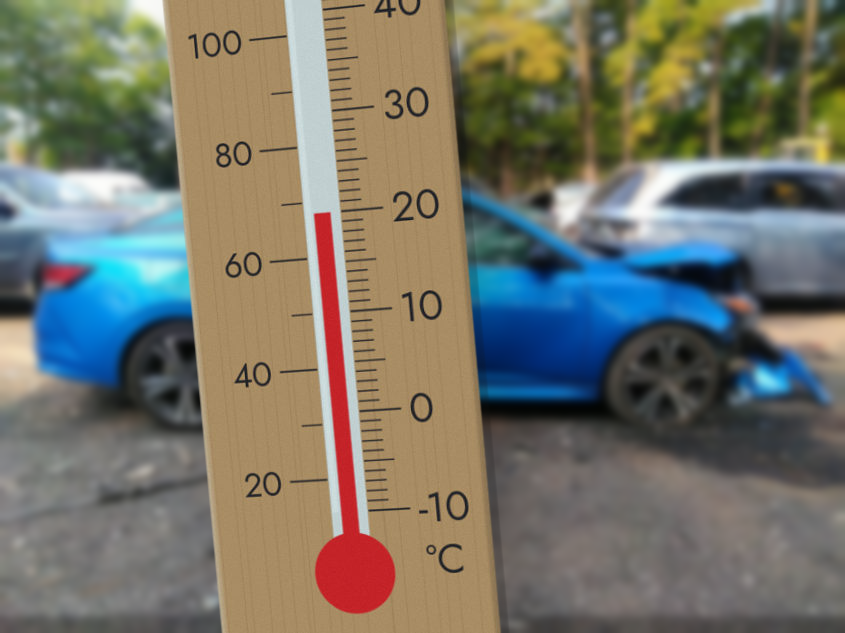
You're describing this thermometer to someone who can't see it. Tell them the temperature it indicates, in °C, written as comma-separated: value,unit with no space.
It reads 20,°C
